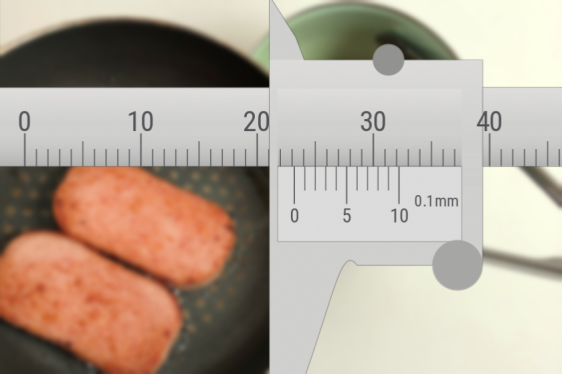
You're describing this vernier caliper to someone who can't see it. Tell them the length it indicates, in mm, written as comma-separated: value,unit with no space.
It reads 23.2,mm
